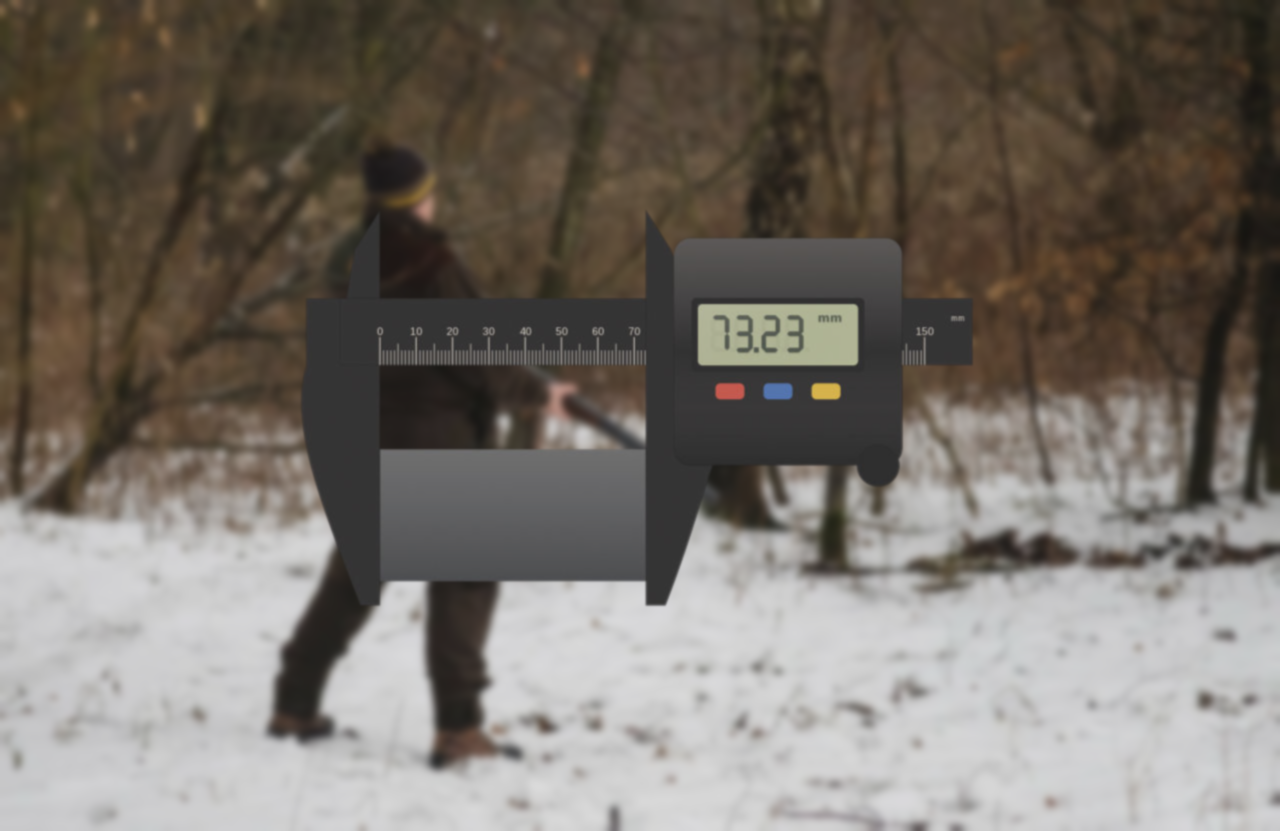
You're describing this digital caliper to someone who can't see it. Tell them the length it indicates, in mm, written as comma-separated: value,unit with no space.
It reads 73.23,mm
